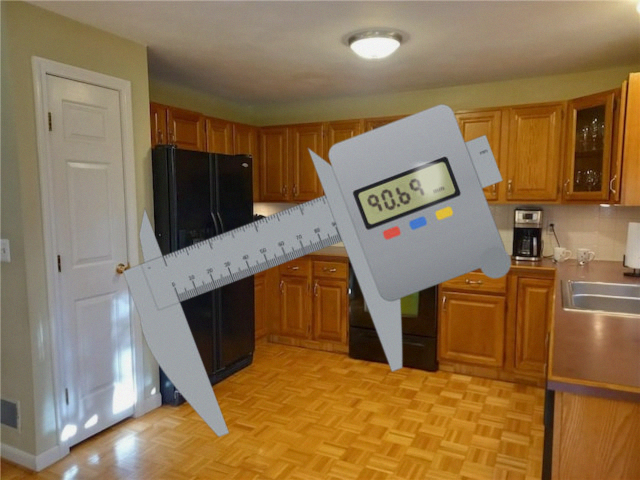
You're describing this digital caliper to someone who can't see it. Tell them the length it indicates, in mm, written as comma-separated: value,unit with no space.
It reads 90.69,mm
